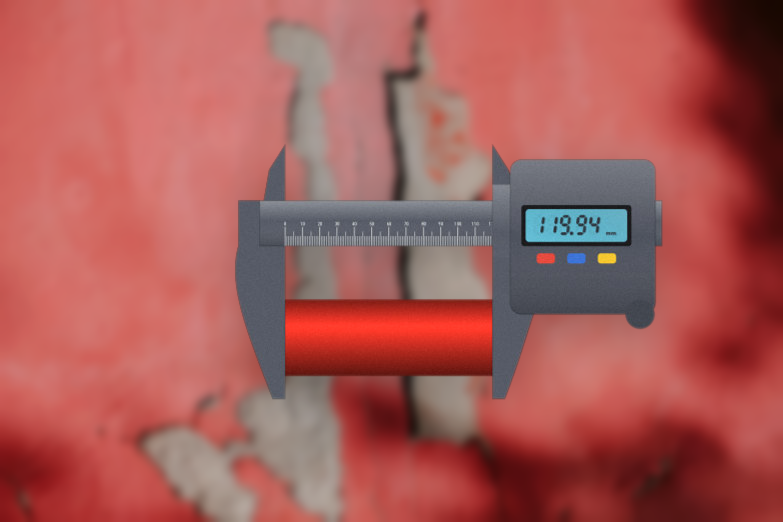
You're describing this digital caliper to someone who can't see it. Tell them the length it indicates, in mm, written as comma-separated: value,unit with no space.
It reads 119.94,mm
